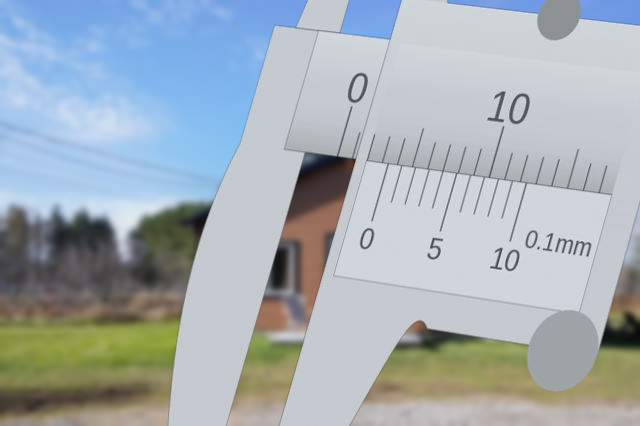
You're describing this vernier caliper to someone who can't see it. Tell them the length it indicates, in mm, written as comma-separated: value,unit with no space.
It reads 3.4,mm
